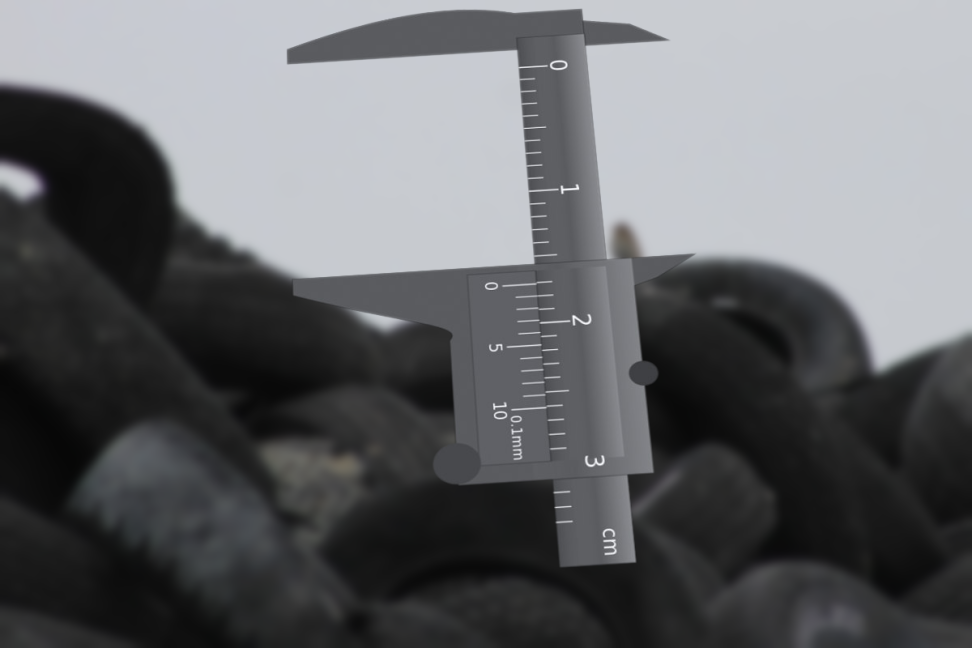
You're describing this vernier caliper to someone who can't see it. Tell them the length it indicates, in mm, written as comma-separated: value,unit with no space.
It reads 17.1,mm
